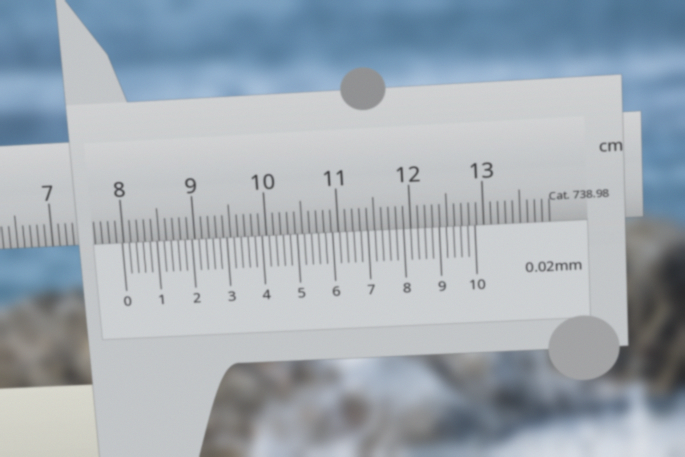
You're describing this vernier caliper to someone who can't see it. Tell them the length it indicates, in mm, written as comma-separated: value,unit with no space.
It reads 79.8,mm
